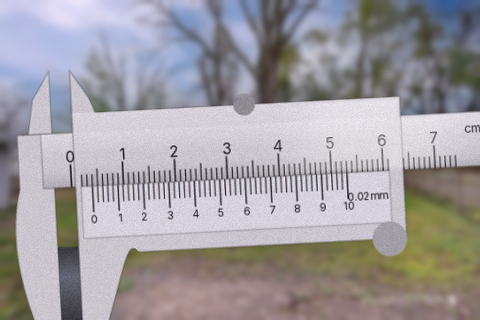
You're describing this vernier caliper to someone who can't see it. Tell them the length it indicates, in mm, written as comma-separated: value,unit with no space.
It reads 4.0,mm
